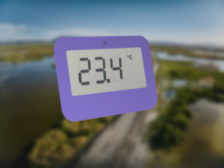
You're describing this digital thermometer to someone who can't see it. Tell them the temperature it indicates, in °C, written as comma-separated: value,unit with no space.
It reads 23.4,°C
